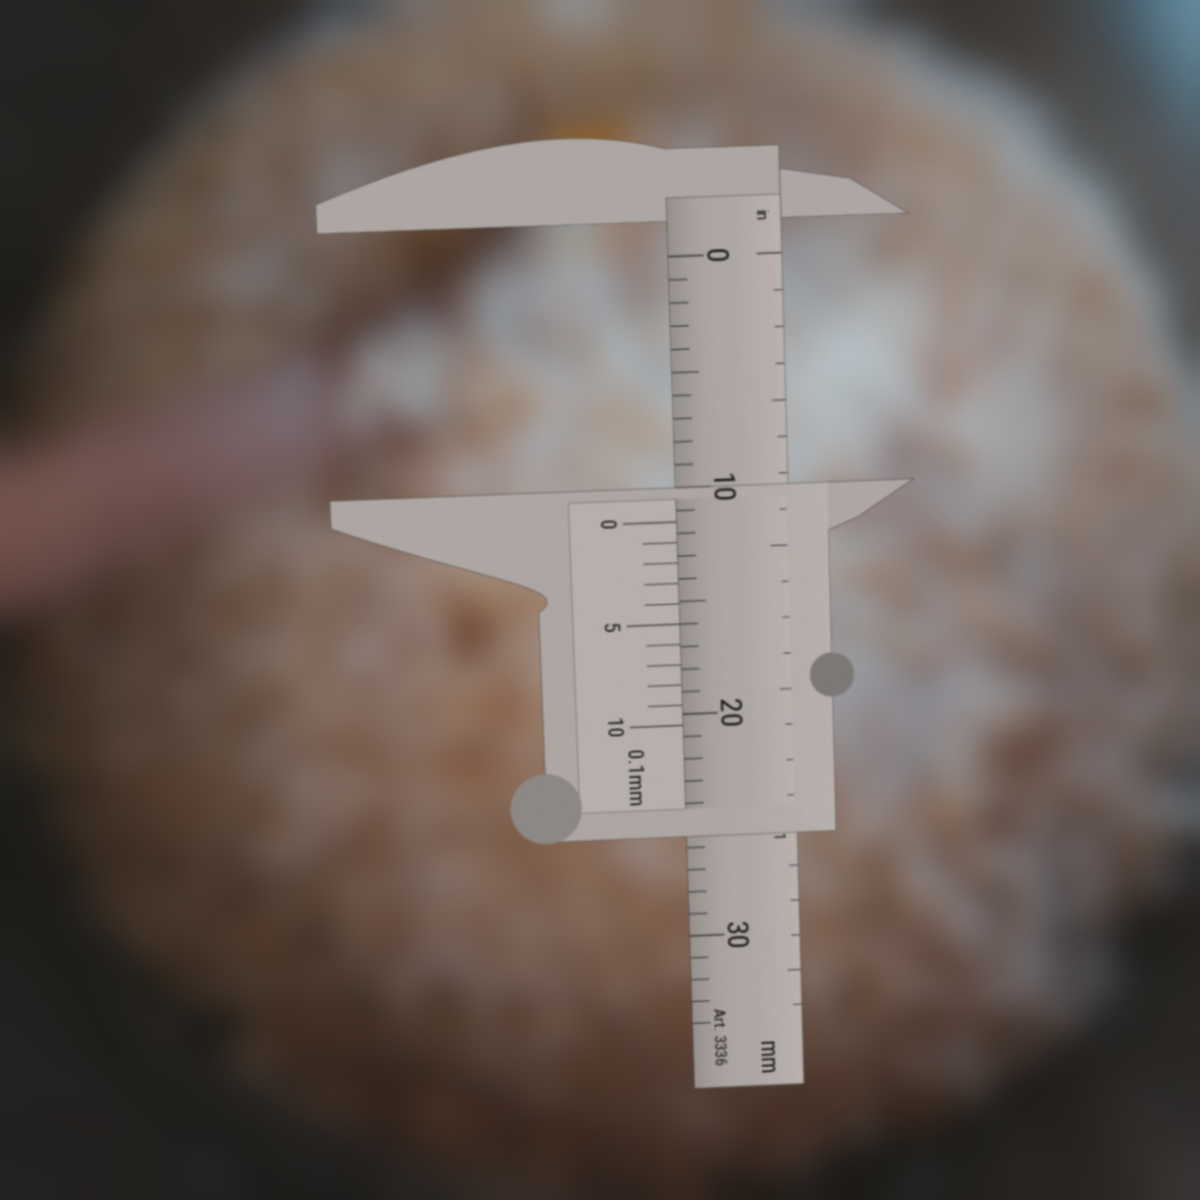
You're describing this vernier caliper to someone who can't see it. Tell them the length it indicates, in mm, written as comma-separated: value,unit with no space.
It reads 11.5,mm
